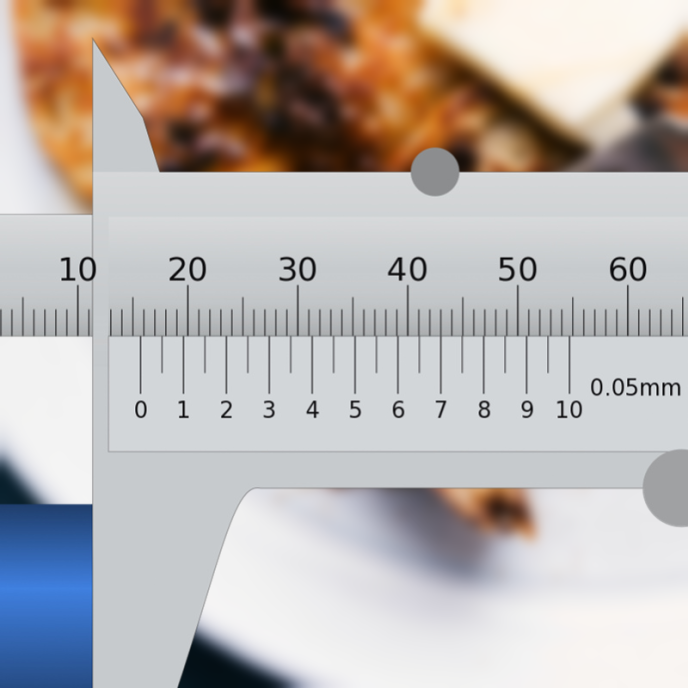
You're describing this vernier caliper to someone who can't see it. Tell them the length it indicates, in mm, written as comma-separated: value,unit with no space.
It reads 15.7,mm
